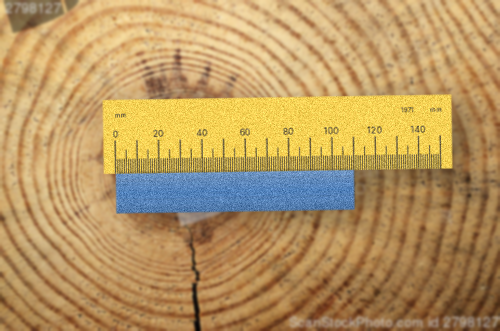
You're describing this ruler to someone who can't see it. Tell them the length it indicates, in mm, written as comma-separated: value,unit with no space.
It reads 110,mm
